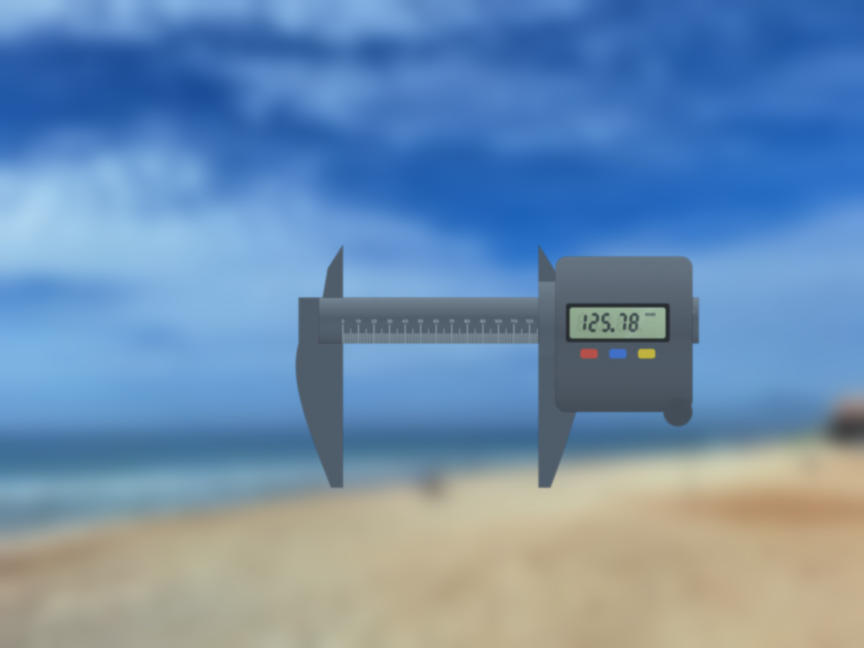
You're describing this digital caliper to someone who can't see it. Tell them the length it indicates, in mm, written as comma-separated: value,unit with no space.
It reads 125.78,mm
